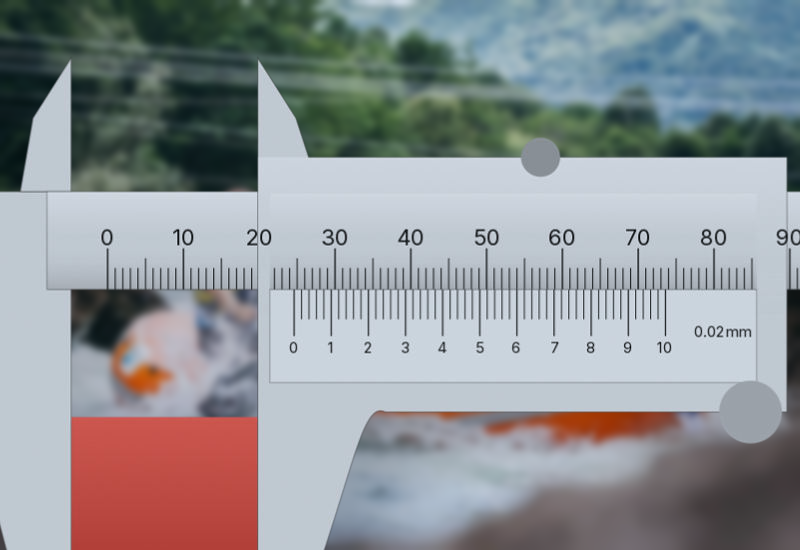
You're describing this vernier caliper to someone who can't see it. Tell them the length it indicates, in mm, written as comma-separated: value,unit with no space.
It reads 24.6,mm
